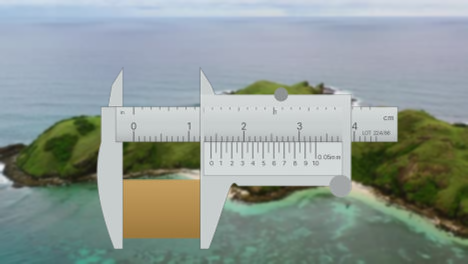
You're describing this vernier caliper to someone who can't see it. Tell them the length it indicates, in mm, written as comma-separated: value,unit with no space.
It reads 14.0,mm
